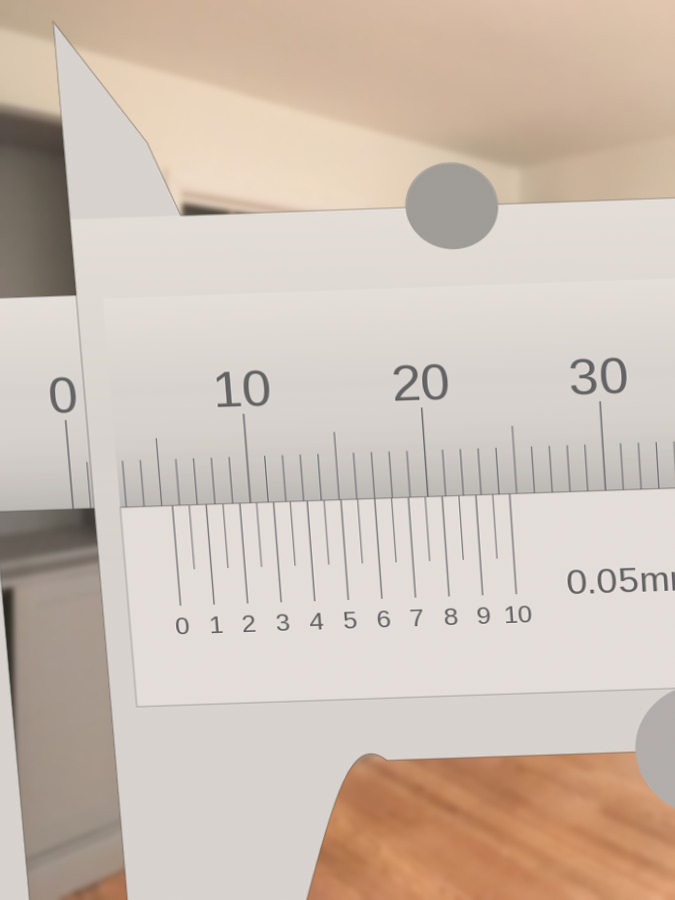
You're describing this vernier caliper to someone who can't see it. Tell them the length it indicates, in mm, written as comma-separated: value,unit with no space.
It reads 5.6,mm
